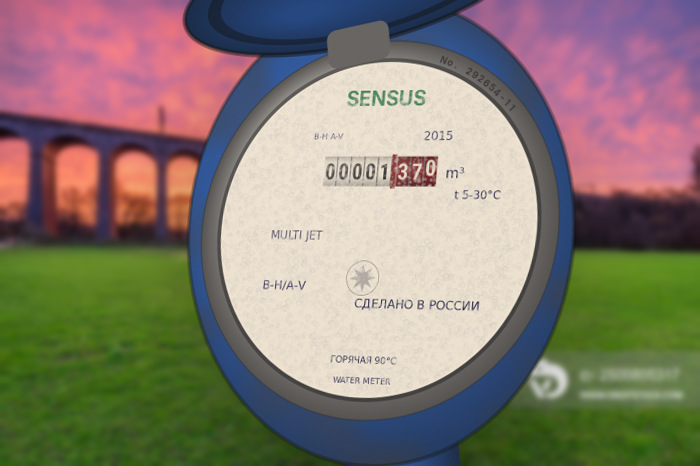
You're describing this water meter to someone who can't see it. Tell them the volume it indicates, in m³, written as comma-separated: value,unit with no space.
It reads 1.370,m³
